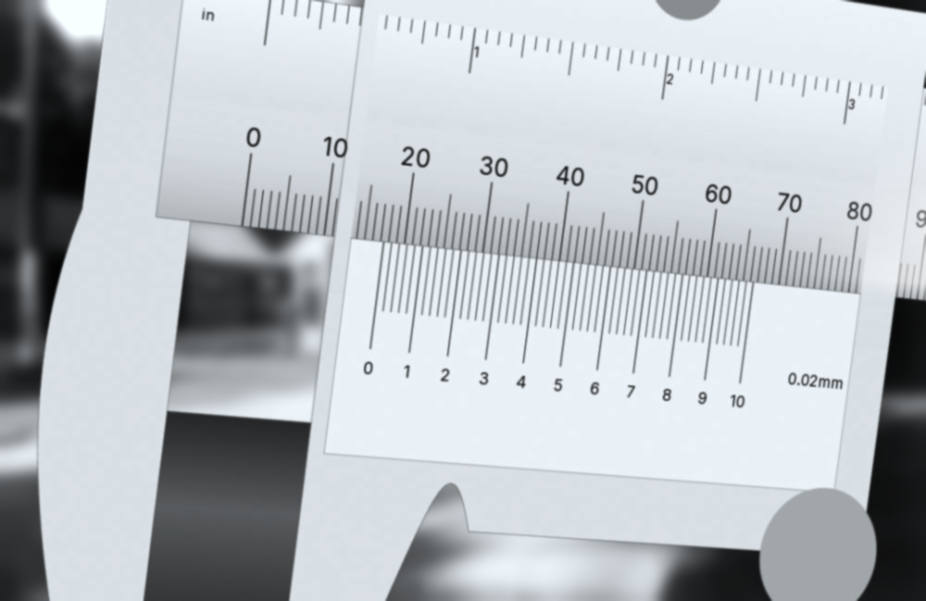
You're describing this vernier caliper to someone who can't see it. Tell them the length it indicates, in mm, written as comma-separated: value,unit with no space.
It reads 17.4,mm
